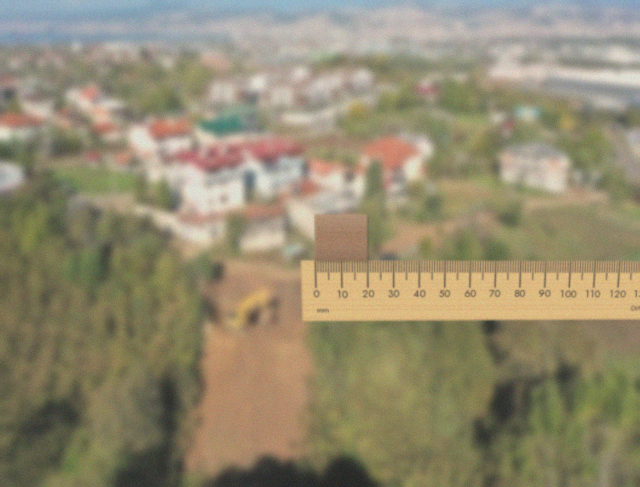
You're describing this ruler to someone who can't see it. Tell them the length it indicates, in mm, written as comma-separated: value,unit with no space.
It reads 20,mm
